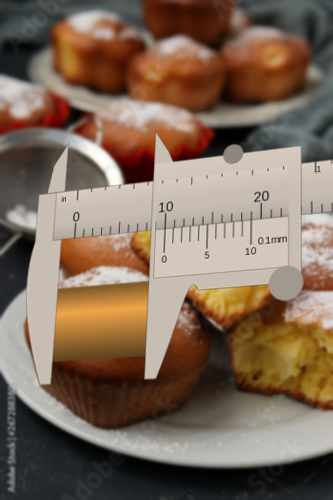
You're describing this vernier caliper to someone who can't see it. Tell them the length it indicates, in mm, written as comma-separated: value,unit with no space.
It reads 10.0,mm
